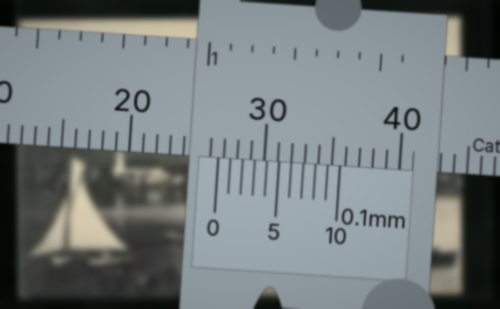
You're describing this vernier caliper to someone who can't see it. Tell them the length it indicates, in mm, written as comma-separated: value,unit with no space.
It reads 26.6,mm
